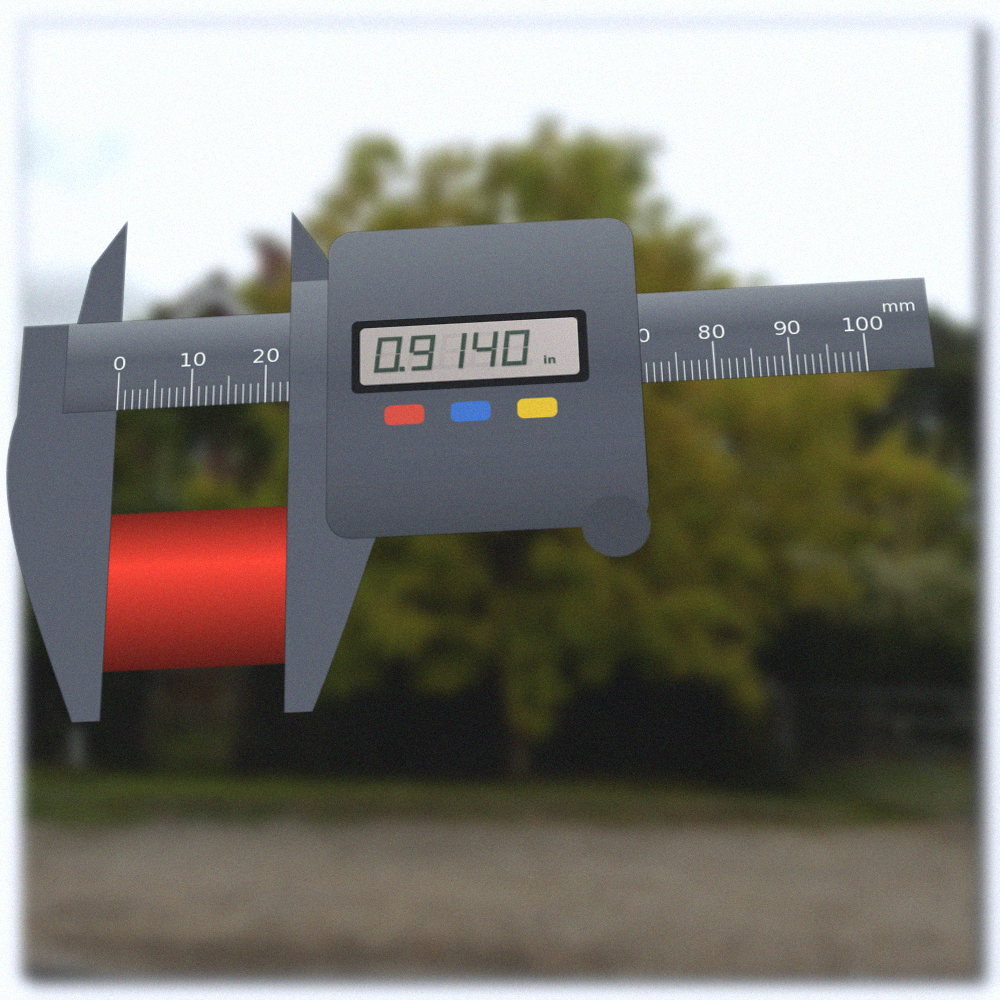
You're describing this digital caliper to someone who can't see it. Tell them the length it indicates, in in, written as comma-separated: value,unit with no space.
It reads 0.9140,in
